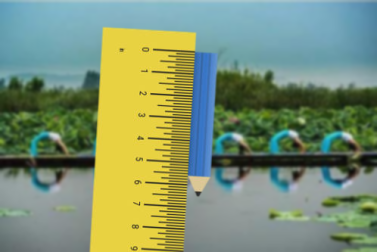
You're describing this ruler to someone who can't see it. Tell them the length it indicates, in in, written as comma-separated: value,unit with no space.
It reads 6.5,in
